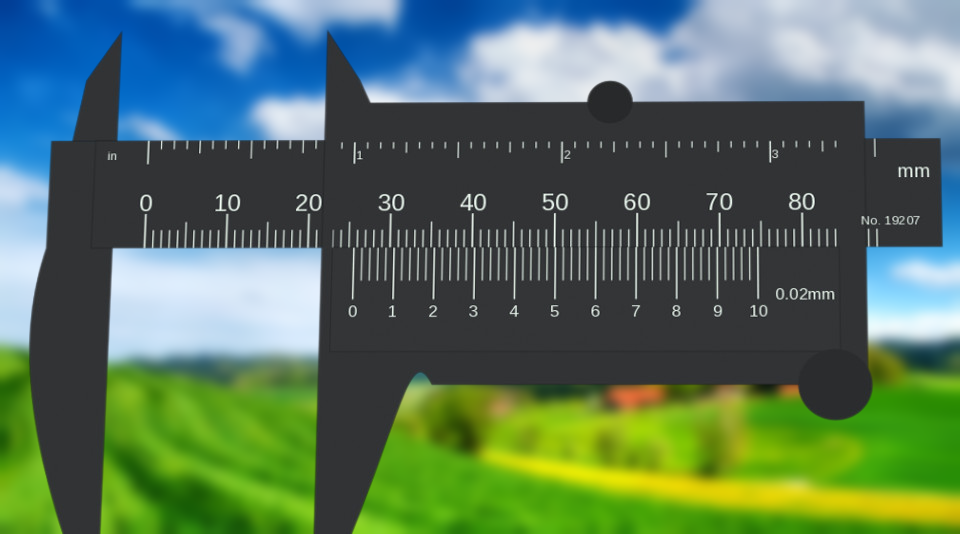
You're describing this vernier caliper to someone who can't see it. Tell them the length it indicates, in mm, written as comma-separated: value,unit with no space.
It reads 25.6,mm
